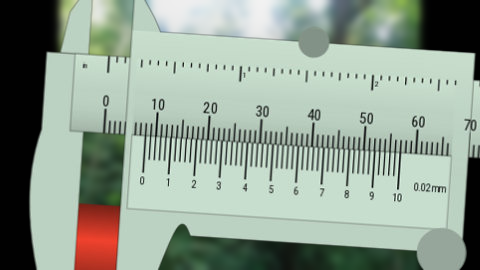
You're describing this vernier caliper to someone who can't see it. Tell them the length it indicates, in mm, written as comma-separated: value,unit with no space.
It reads 8.0,mm
